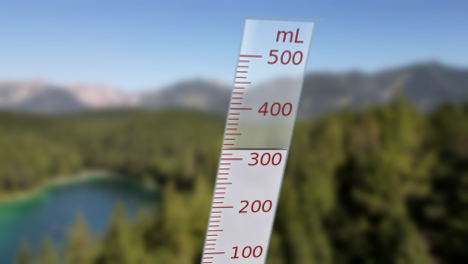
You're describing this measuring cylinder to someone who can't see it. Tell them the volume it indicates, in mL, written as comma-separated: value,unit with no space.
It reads 320,mL
